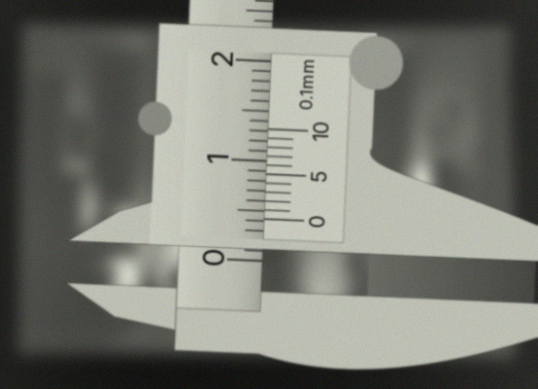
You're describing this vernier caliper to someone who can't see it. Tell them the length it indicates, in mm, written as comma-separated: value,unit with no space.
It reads 4.2,mm
